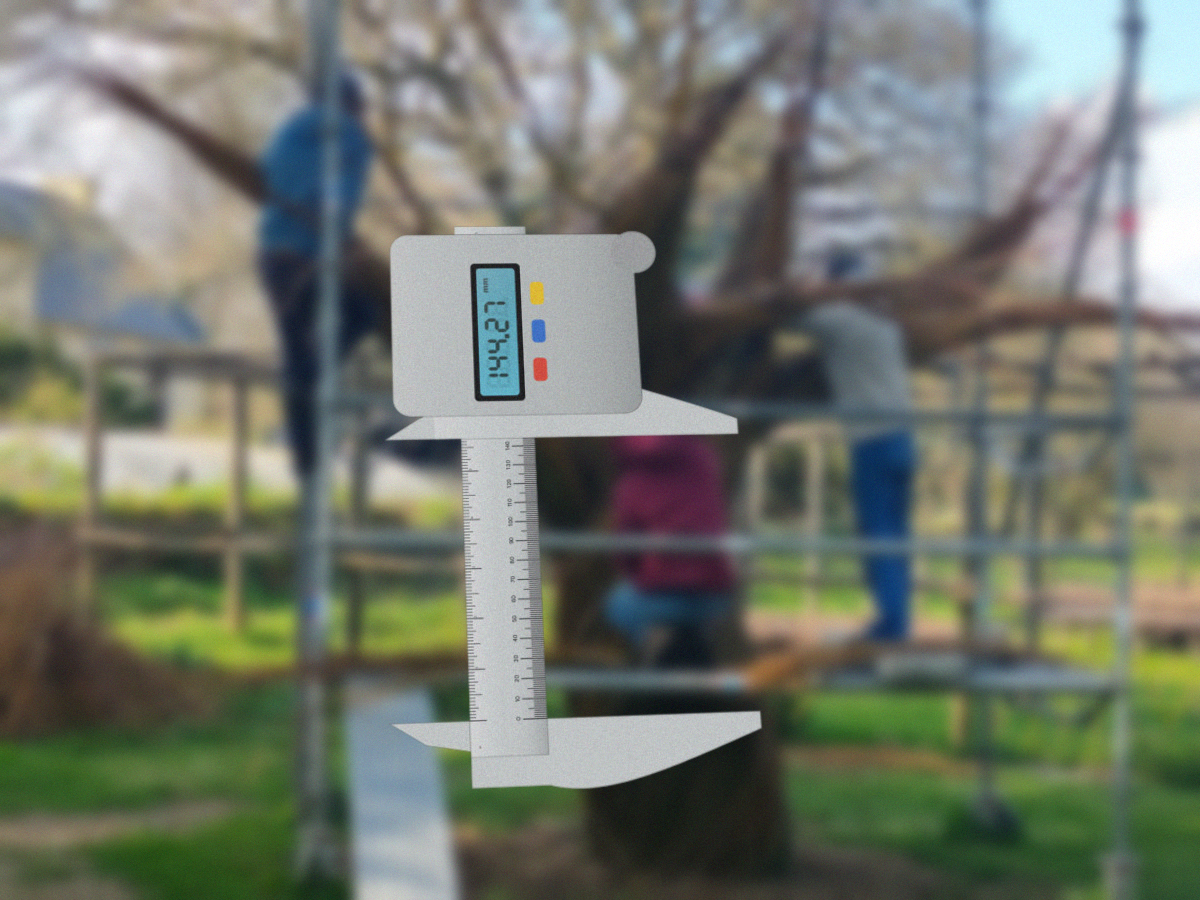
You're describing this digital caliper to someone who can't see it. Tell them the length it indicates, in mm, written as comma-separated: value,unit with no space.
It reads 144.27,mm
